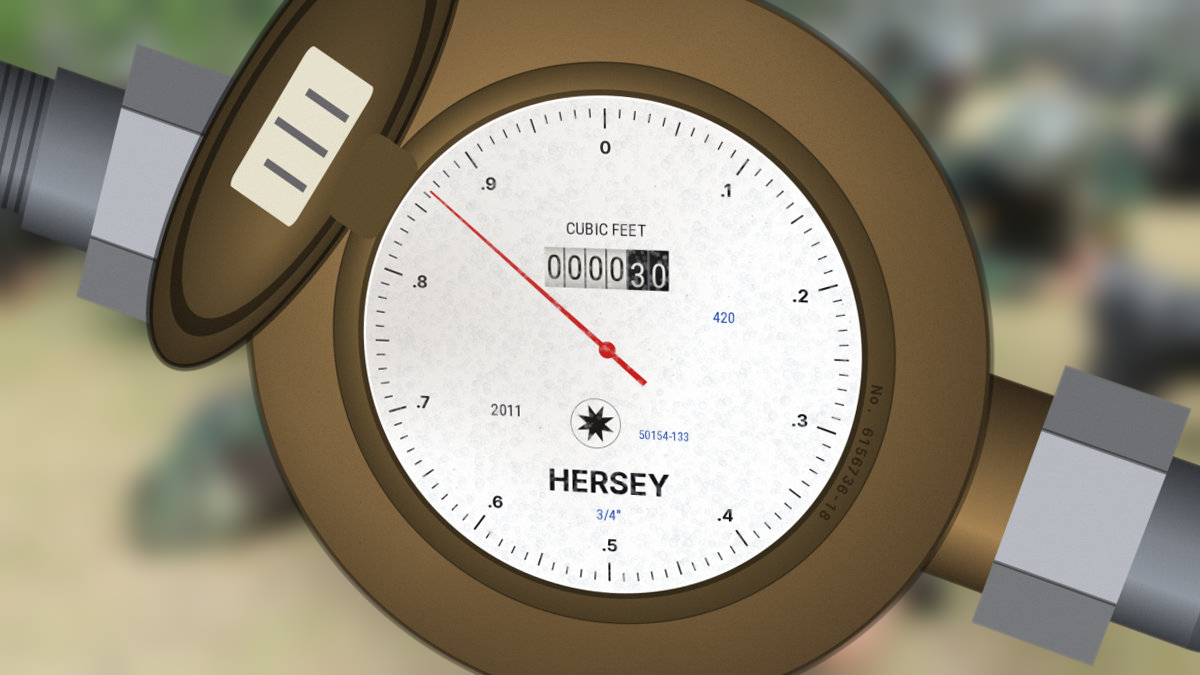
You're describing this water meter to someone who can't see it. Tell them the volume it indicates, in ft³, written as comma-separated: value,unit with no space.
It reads 29.86,ft³
